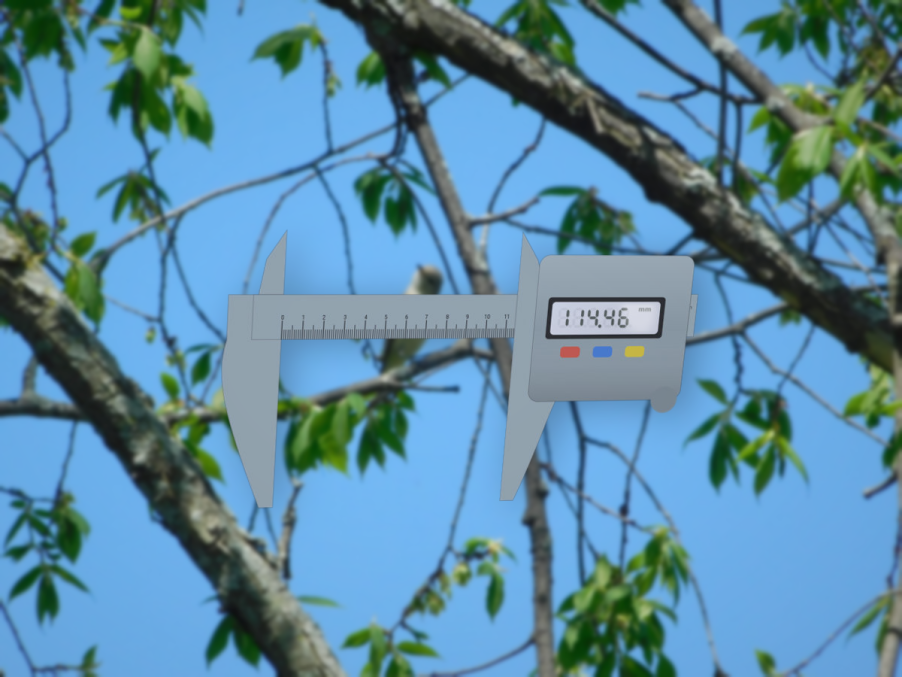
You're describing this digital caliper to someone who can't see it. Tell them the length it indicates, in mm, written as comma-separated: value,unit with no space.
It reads 114.46,mm
